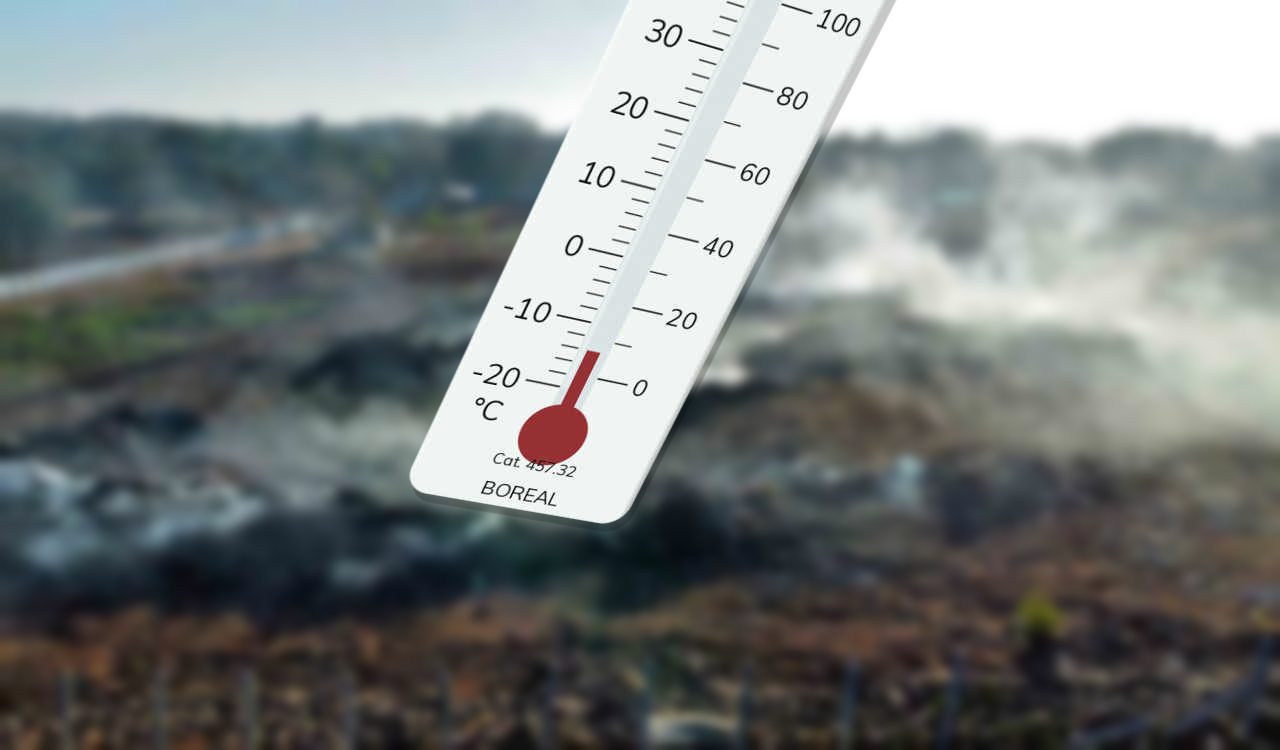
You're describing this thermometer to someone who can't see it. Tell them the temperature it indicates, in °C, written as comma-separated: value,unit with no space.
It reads -14,°C
